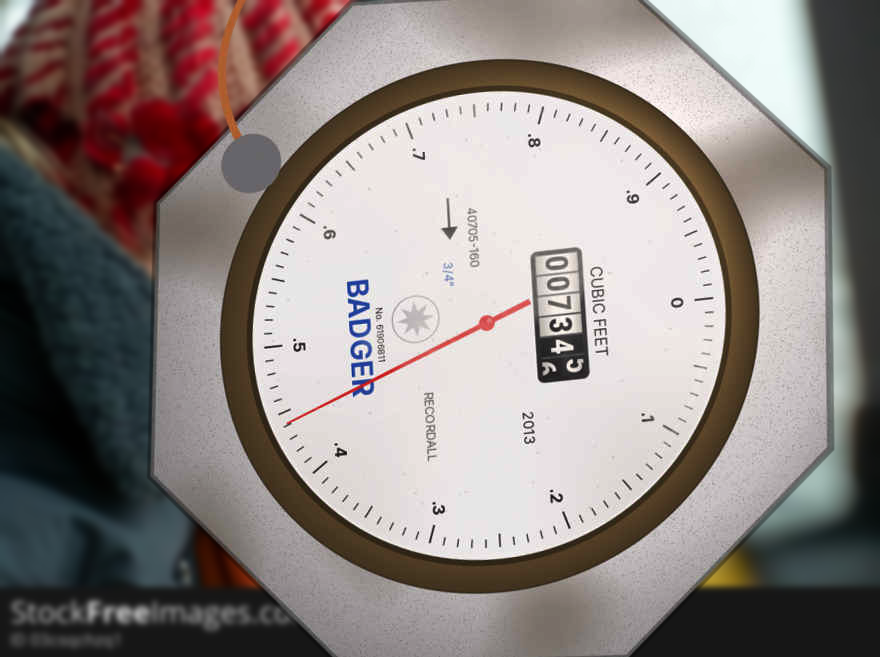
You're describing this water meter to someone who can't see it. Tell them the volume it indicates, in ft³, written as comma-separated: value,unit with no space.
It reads 7345.44,ft³
